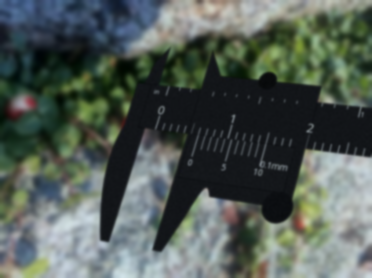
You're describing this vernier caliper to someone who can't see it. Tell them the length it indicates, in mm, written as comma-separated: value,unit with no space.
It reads 6.0,mm
